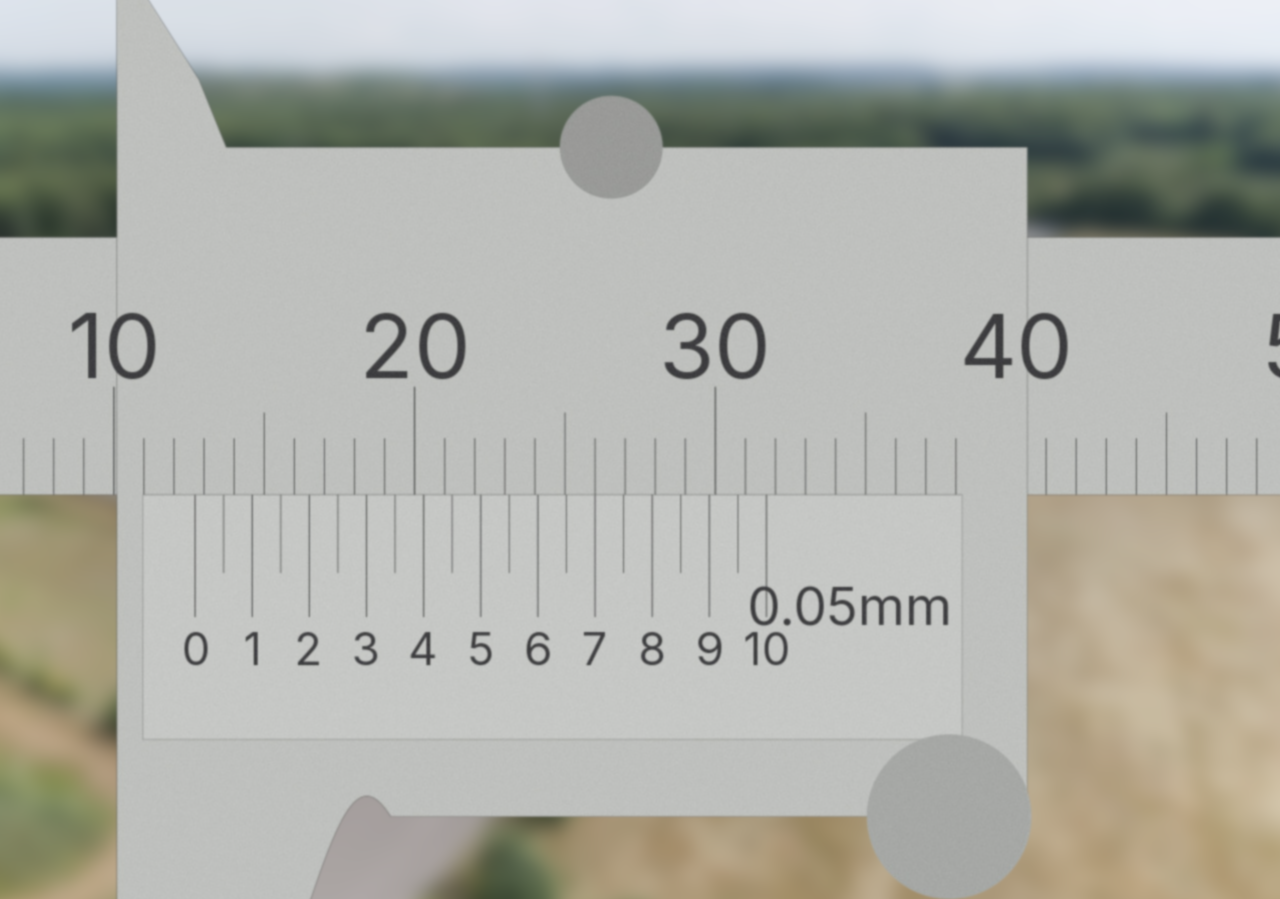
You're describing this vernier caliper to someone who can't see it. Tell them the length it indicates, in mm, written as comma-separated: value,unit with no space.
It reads 12.70,mm
